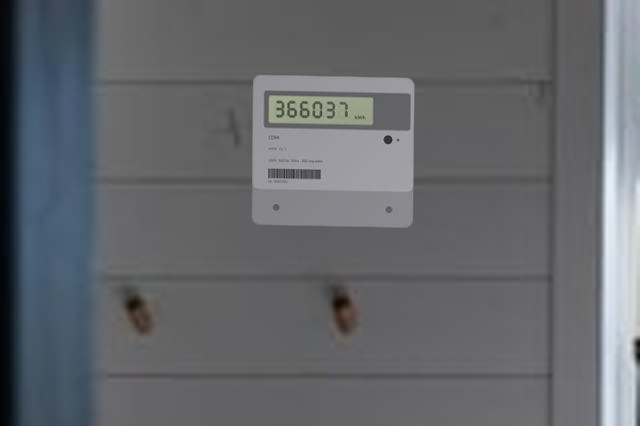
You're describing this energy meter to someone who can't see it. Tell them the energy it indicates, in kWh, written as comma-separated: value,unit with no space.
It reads 366037,kWh
